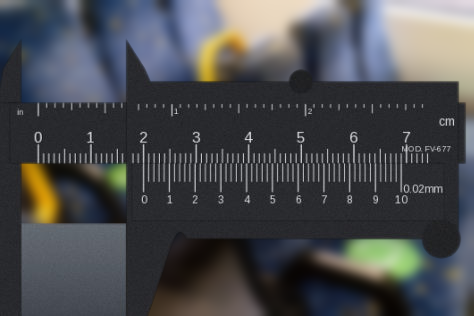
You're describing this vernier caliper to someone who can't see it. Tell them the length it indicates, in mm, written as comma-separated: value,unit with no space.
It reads 20.0,mm
